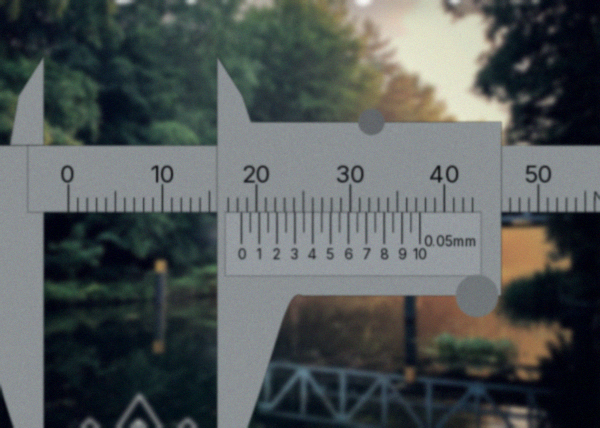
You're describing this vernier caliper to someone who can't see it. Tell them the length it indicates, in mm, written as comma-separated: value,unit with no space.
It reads 18.4,mm
